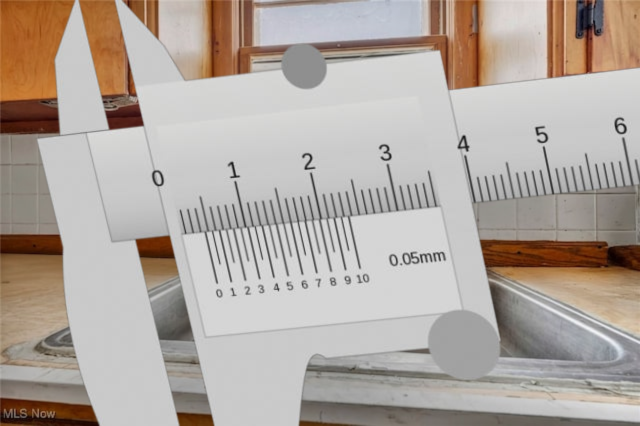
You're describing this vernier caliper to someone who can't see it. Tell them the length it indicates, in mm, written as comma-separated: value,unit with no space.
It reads 4.6,mm
